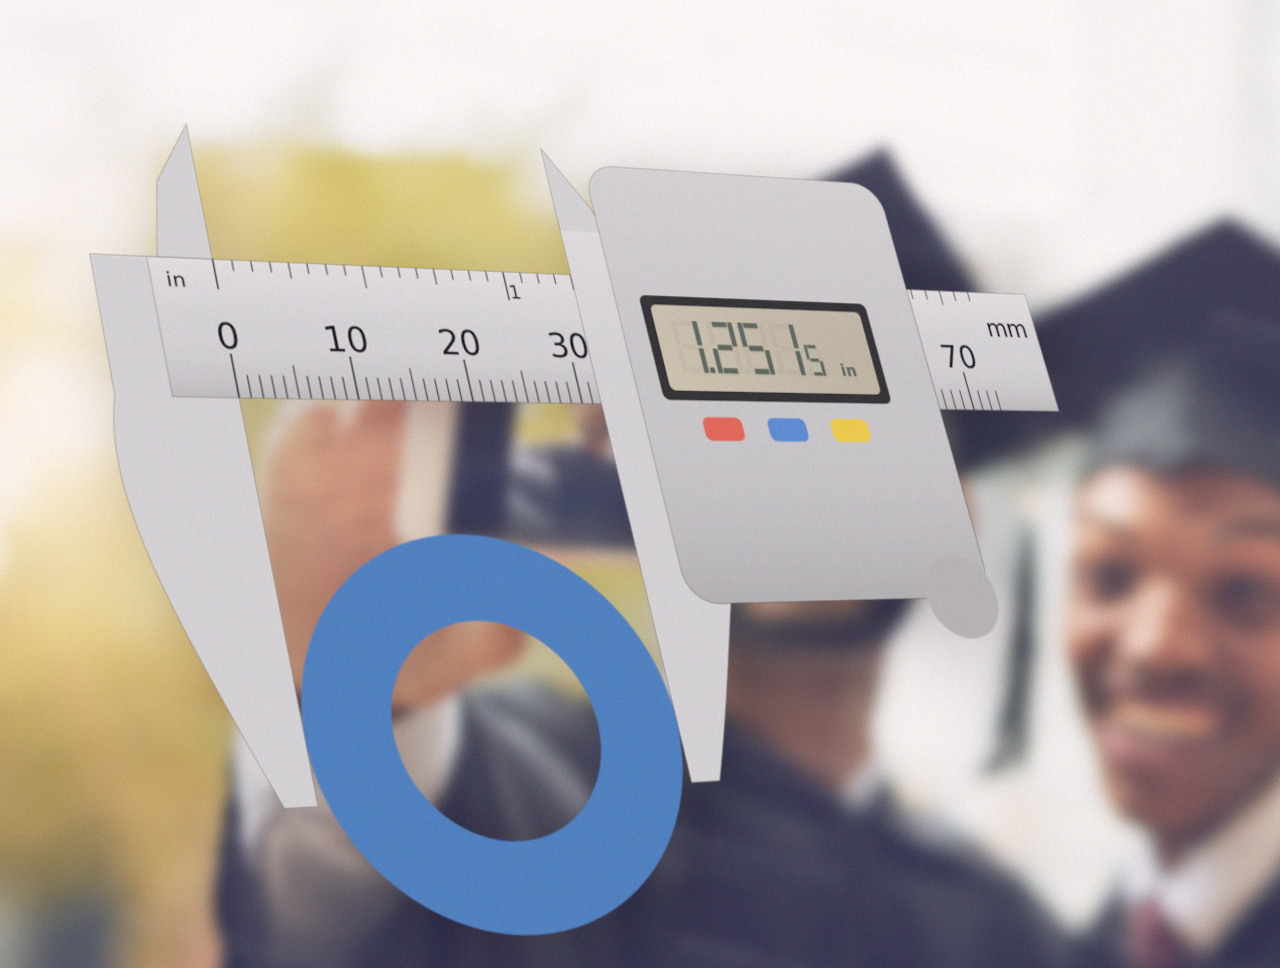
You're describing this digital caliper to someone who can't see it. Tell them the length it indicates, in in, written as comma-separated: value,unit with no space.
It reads 1.2515,in
